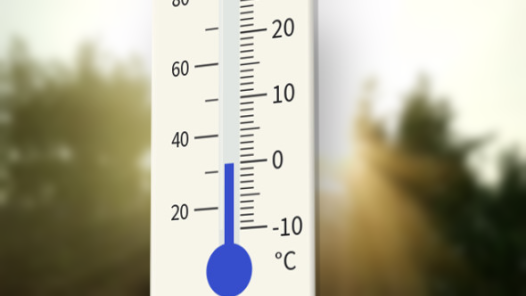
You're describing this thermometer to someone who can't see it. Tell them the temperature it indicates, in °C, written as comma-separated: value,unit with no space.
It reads 0,°C
